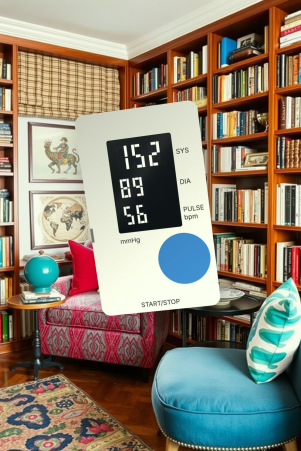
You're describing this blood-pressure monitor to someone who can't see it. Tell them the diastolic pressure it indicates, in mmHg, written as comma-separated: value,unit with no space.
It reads 89,mmHg
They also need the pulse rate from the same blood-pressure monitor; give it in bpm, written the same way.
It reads 56,bpm
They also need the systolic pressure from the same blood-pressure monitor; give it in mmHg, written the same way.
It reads 152,mmHg
